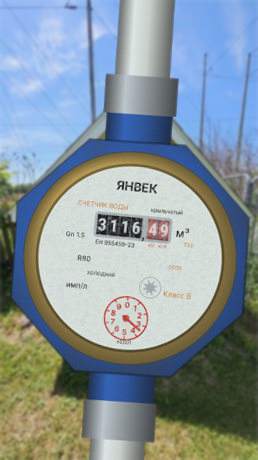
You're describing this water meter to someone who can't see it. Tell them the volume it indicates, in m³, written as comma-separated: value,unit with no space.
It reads 3116.493,m³
